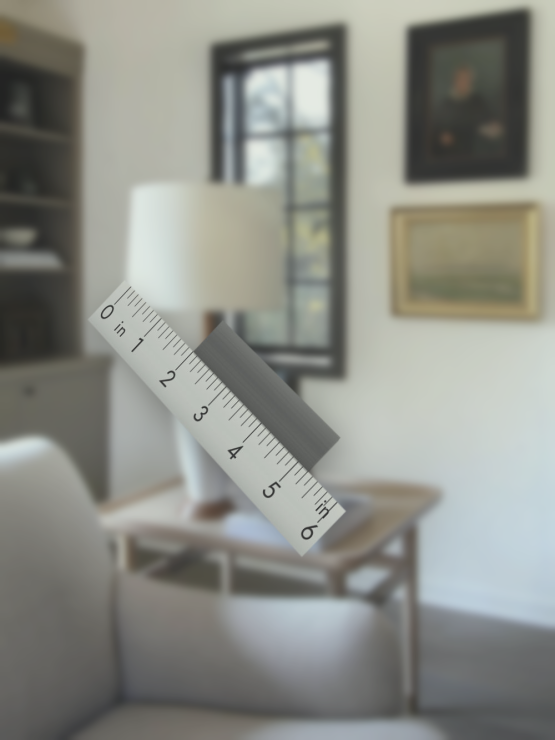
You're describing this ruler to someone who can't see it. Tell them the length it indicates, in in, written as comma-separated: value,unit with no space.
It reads 3.25,in
